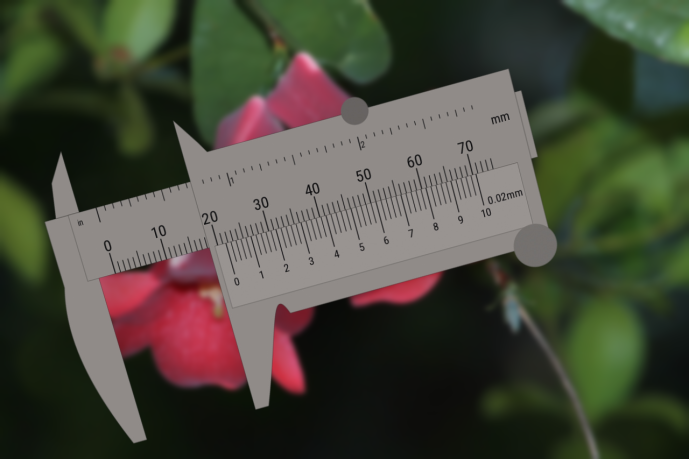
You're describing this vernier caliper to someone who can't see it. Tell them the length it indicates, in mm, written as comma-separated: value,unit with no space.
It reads 21.6,mm
